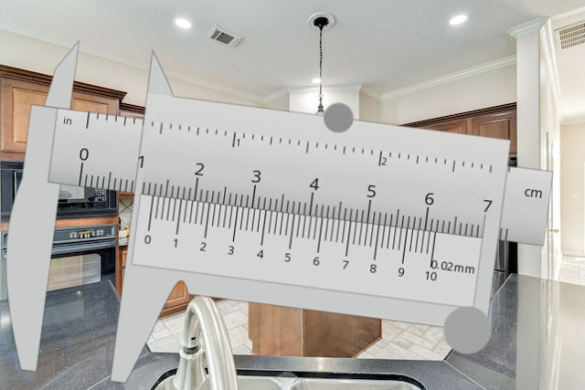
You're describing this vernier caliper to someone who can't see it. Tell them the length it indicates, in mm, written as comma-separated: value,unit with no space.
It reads 12.8,mm
